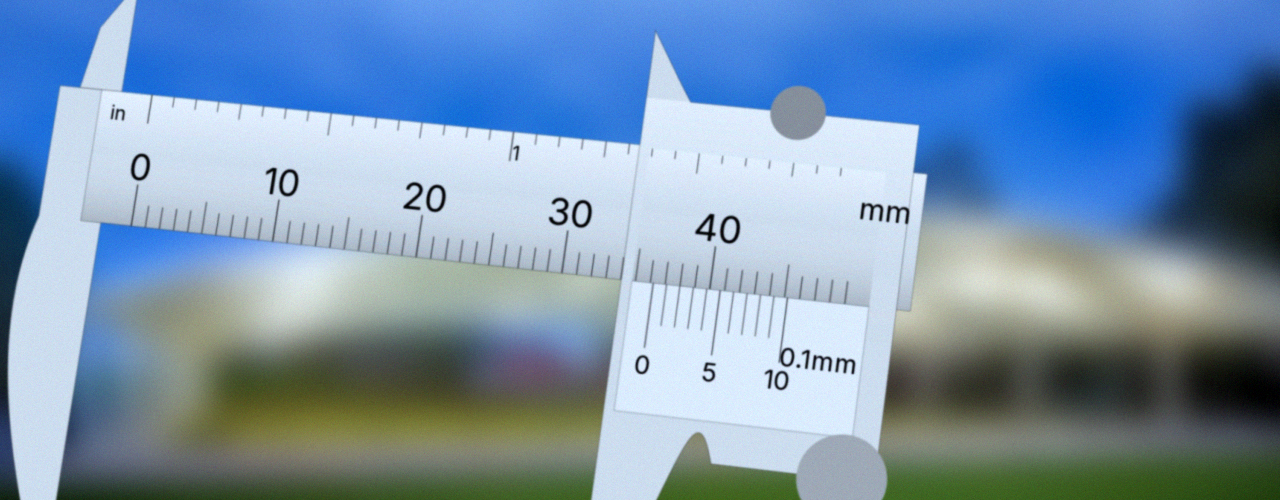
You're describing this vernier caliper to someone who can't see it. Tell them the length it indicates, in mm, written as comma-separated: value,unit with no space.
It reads 36.2,mm
